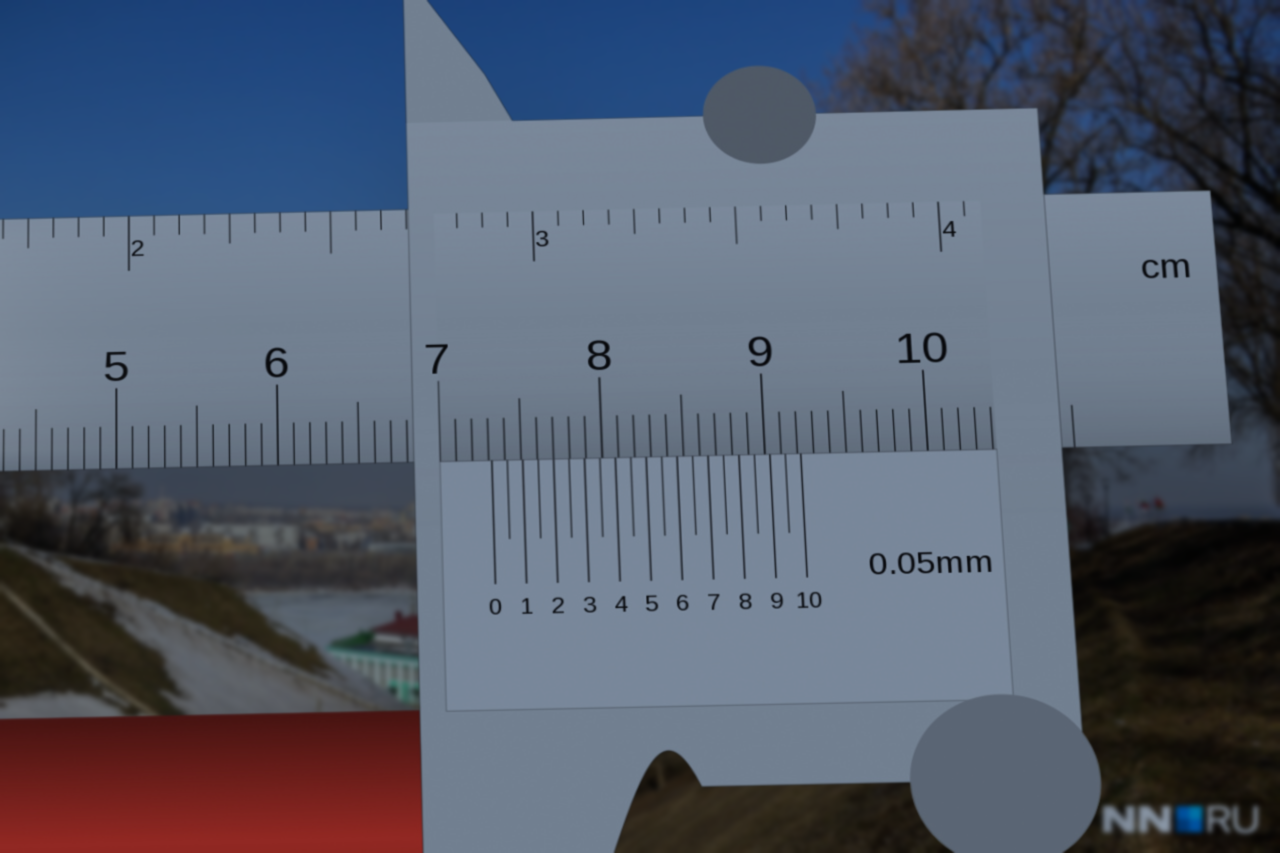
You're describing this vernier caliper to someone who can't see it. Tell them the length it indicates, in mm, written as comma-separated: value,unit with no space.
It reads 73.2,mm
